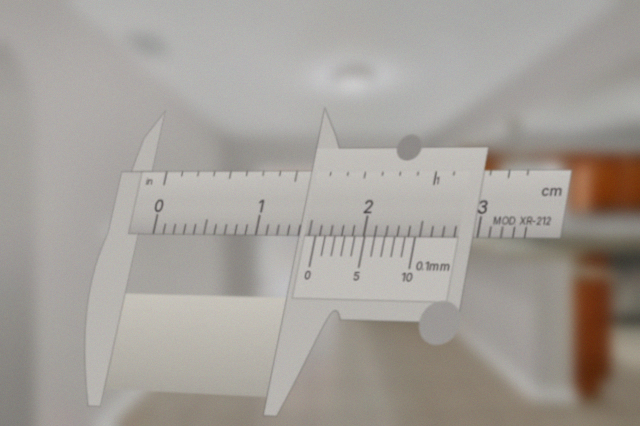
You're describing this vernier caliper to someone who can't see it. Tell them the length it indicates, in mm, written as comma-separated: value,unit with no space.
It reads 15.6,mm
